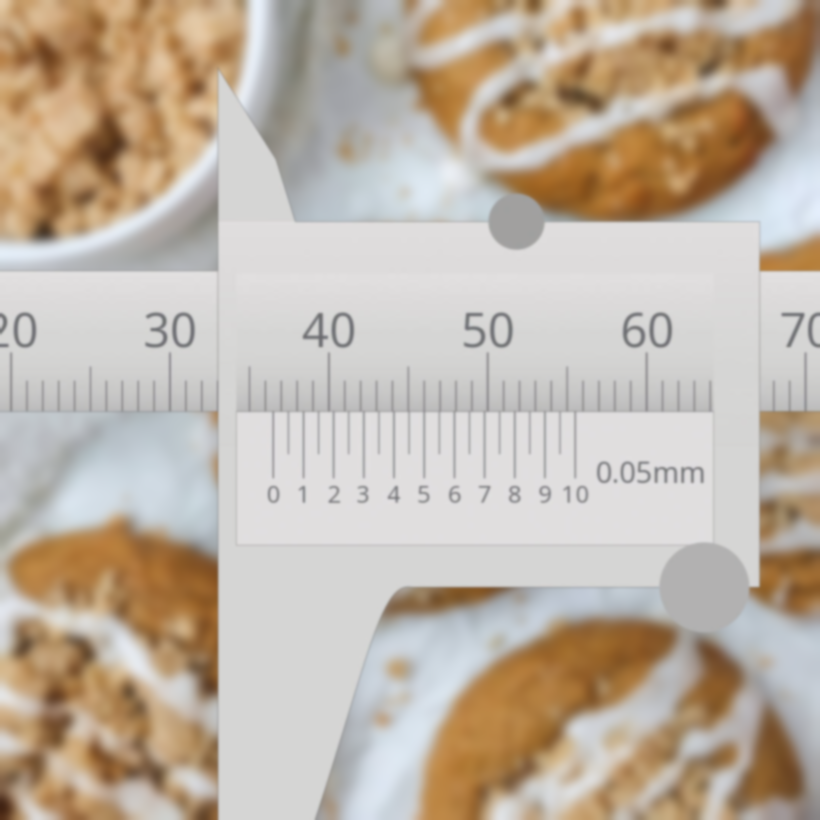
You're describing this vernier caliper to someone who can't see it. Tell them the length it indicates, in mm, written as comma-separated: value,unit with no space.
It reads 36.5,mm
